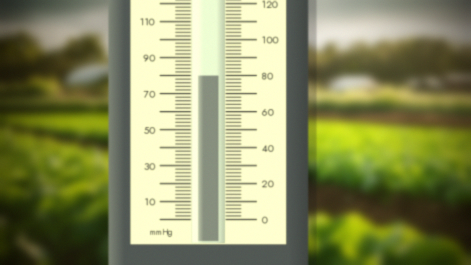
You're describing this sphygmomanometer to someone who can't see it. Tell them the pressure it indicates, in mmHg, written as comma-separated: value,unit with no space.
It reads 80,mmHg
